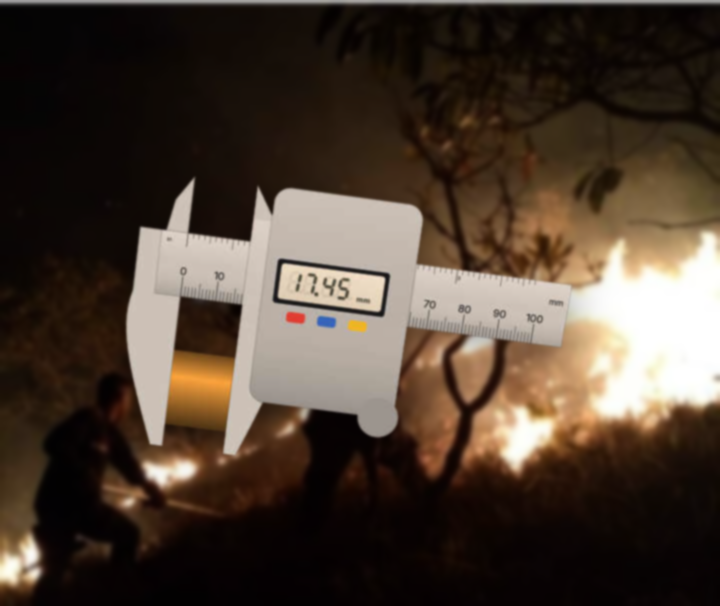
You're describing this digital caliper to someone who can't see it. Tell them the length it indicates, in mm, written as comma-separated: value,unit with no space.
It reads 17.45,mm
